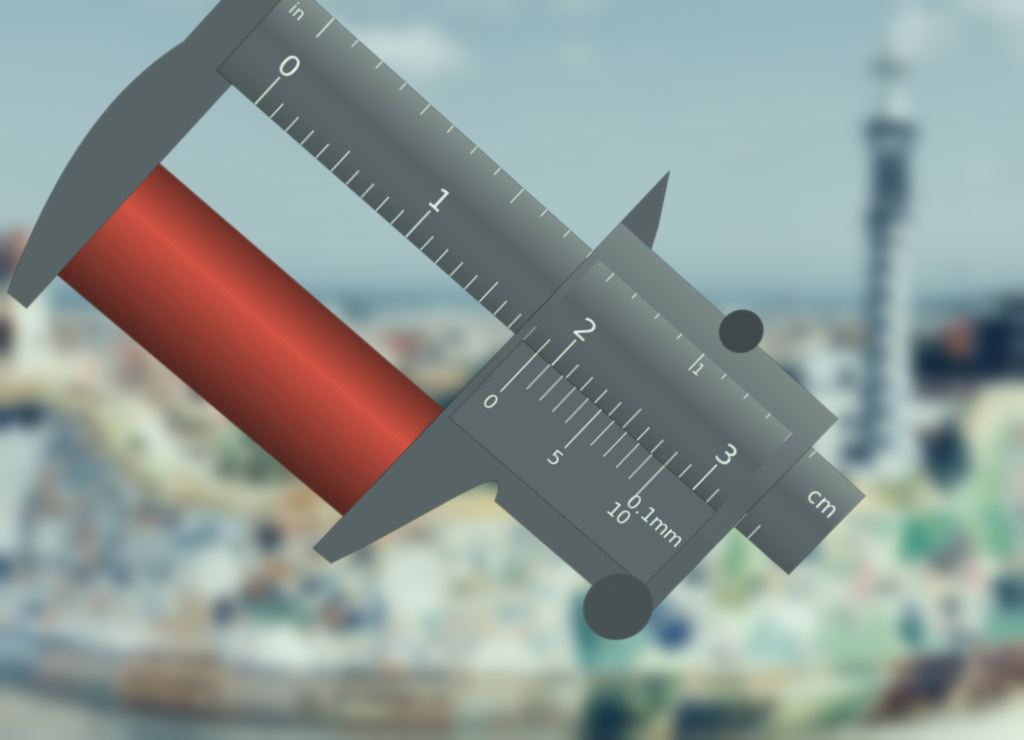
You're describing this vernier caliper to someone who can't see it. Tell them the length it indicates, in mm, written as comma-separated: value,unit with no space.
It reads 19.0,mm
